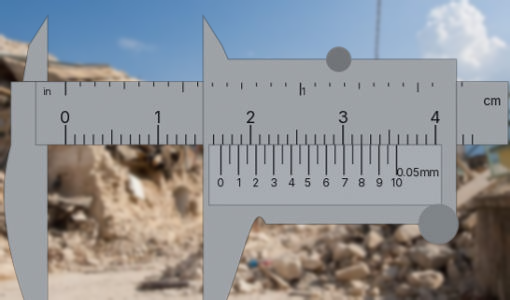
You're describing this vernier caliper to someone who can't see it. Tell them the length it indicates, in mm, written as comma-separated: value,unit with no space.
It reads 16.8,mm
